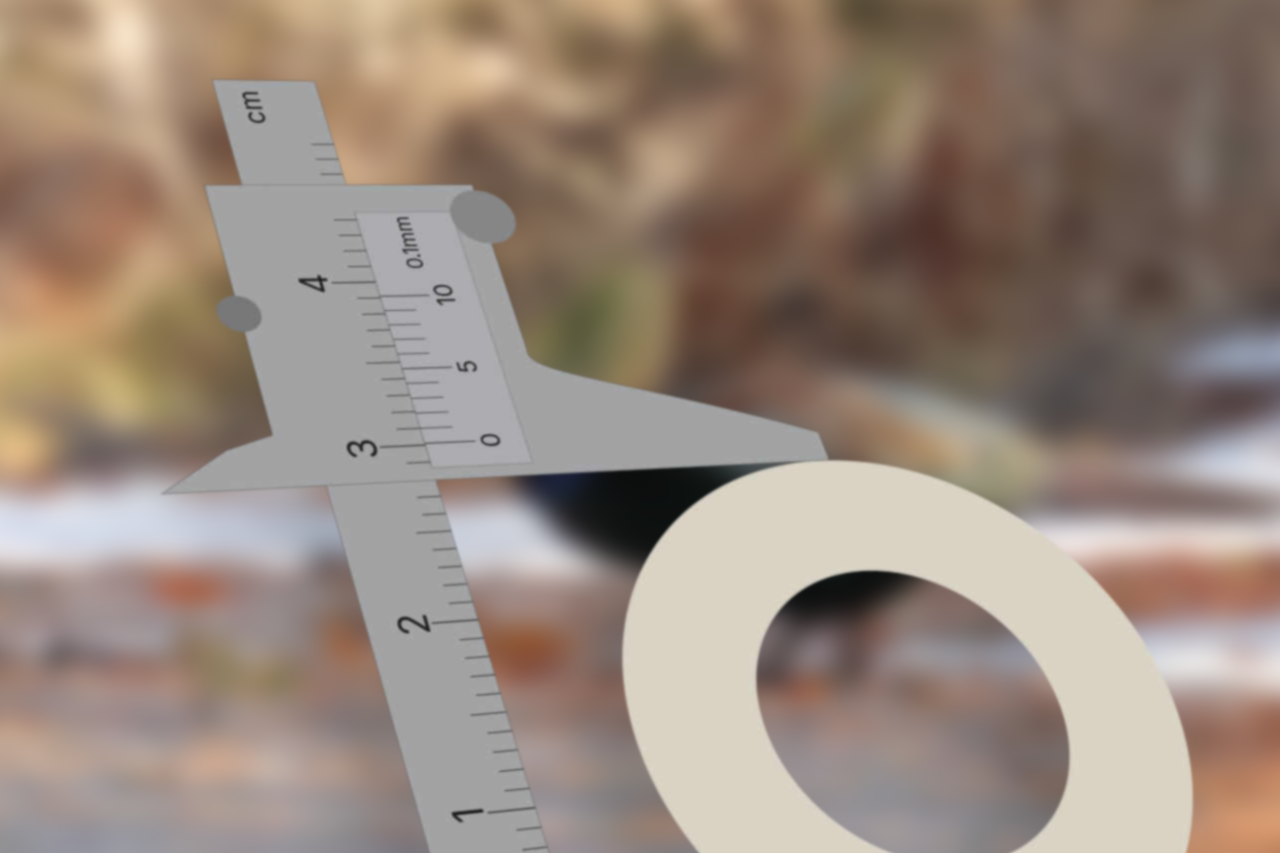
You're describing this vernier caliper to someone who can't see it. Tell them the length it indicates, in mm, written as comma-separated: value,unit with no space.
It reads 30.1,mm
